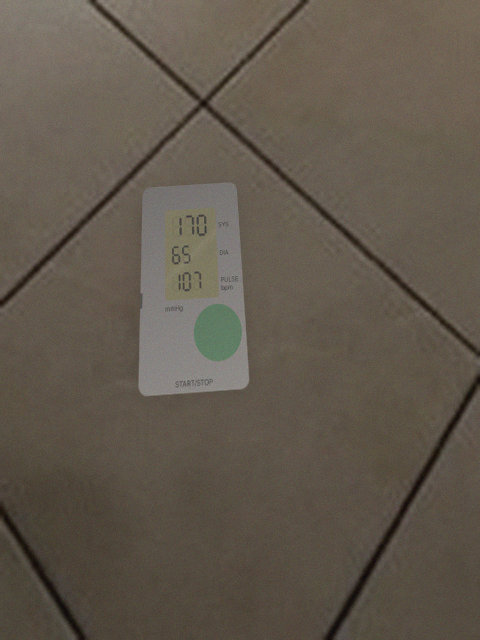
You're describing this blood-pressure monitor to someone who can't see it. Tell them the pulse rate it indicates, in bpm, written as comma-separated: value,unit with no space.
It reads 107,bpm
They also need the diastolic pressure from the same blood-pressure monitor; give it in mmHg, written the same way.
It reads 65,mmHg
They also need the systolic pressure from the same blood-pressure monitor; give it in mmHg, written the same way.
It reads 170,mmHg
